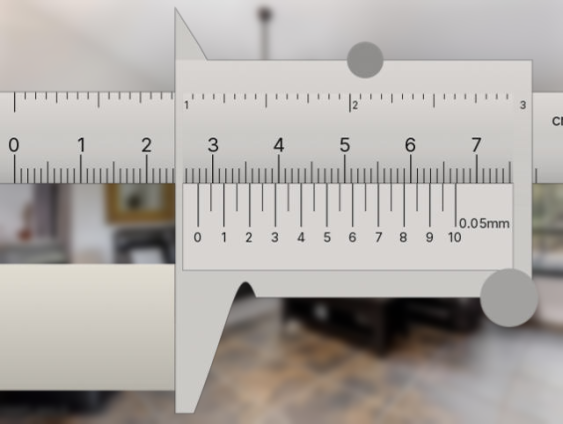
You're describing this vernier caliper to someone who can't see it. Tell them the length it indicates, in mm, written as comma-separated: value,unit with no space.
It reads 27.8,mm
